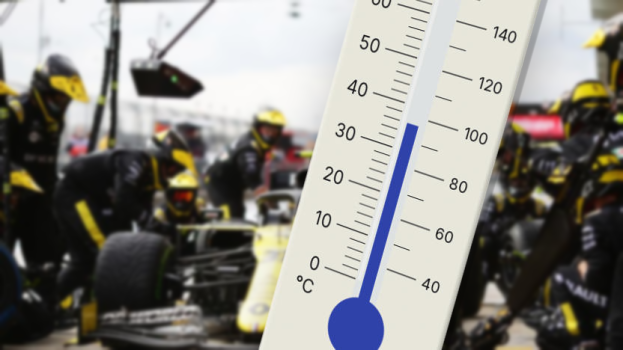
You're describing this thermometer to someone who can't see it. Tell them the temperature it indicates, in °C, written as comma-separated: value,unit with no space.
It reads 36,°C
